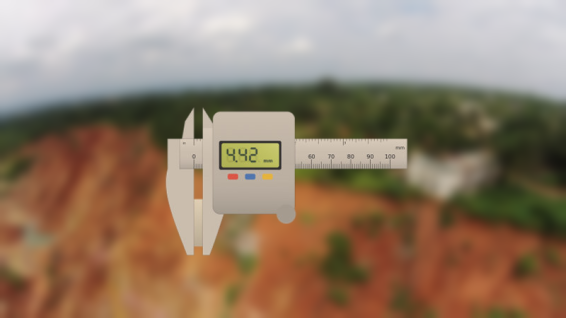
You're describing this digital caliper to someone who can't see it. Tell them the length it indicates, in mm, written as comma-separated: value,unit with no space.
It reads 4.42,mm
